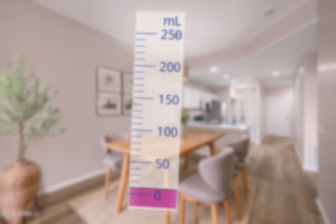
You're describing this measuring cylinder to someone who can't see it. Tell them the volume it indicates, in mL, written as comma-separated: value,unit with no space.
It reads 10,mL
